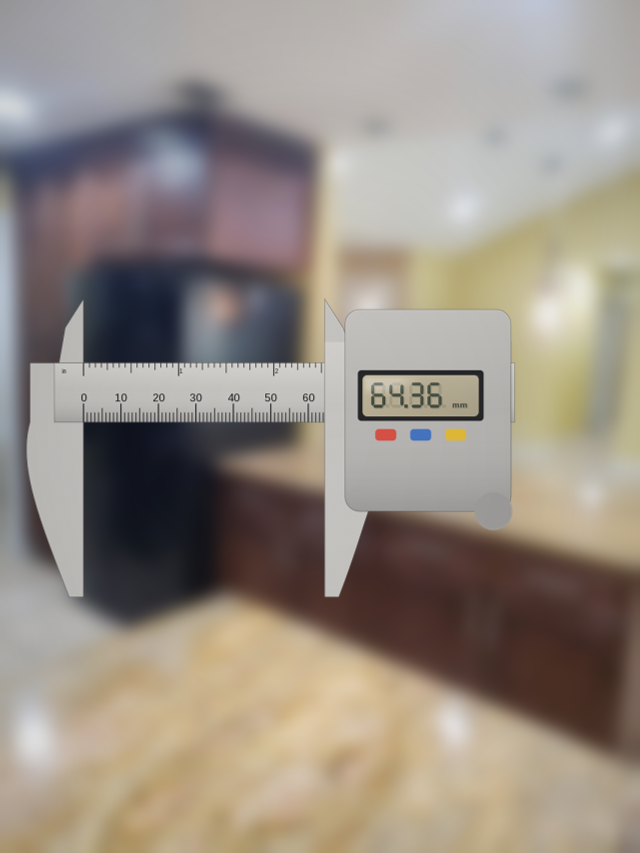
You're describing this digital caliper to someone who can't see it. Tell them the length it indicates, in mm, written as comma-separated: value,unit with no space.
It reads 64.36,mm
